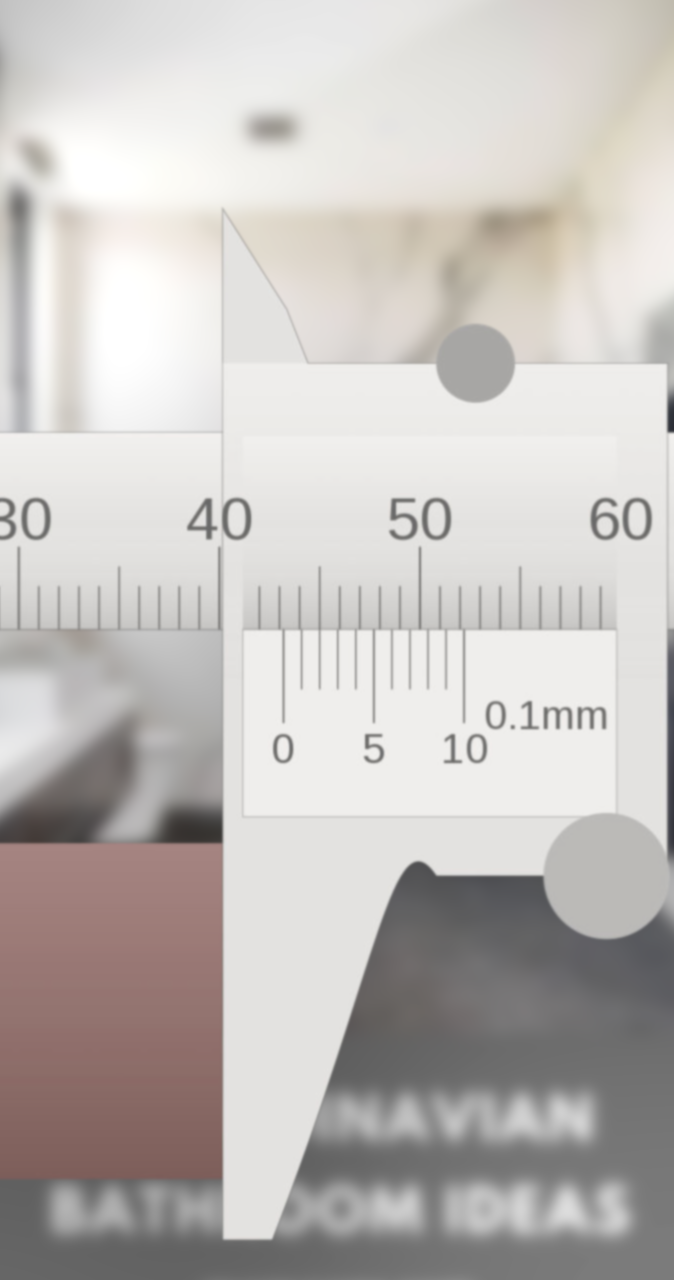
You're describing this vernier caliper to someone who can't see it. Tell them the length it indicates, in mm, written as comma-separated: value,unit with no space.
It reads 43.2,mm
